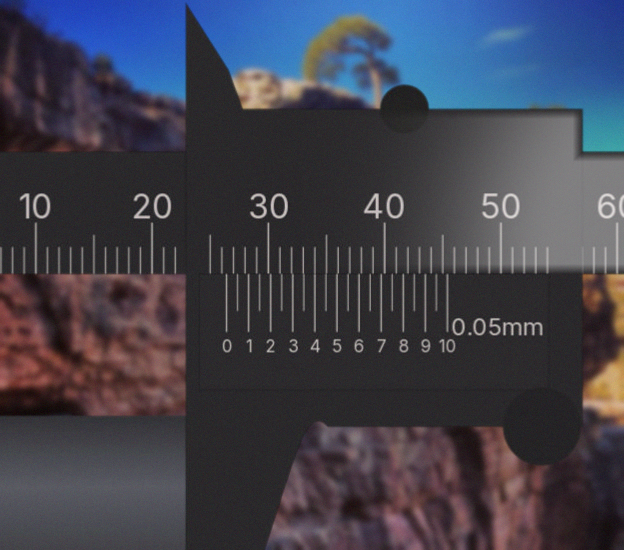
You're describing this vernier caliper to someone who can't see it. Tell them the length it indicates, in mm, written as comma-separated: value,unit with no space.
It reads 26.4,mm
